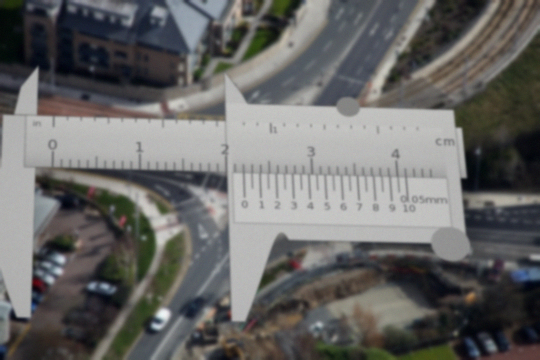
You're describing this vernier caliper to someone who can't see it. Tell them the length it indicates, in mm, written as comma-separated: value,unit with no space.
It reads 22.0,mm
